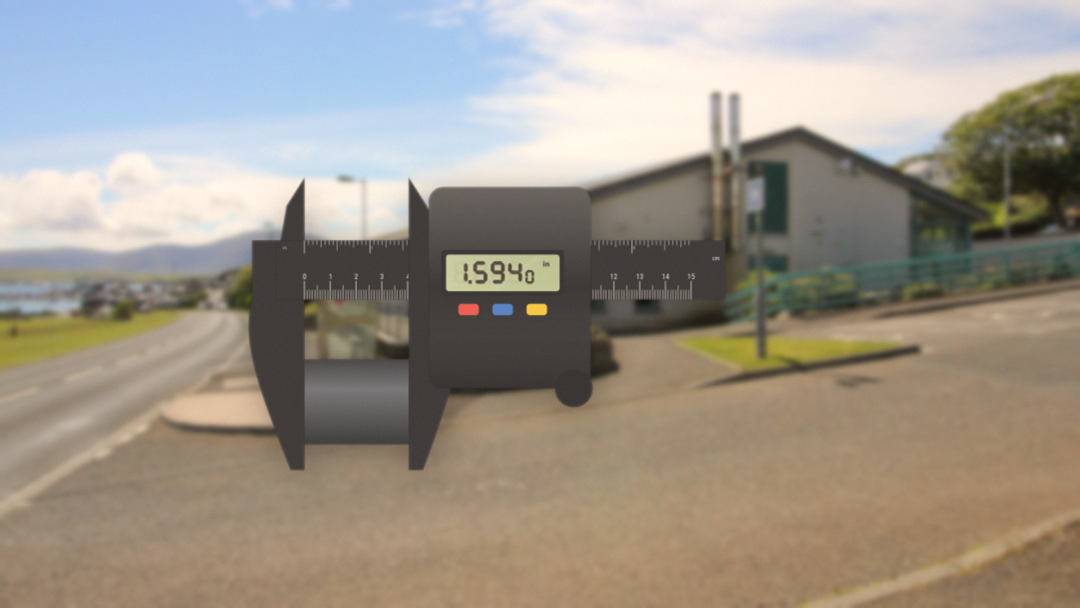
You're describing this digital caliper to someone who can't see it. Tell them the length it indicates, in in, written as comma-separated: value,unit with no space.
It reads 1.5940,in
